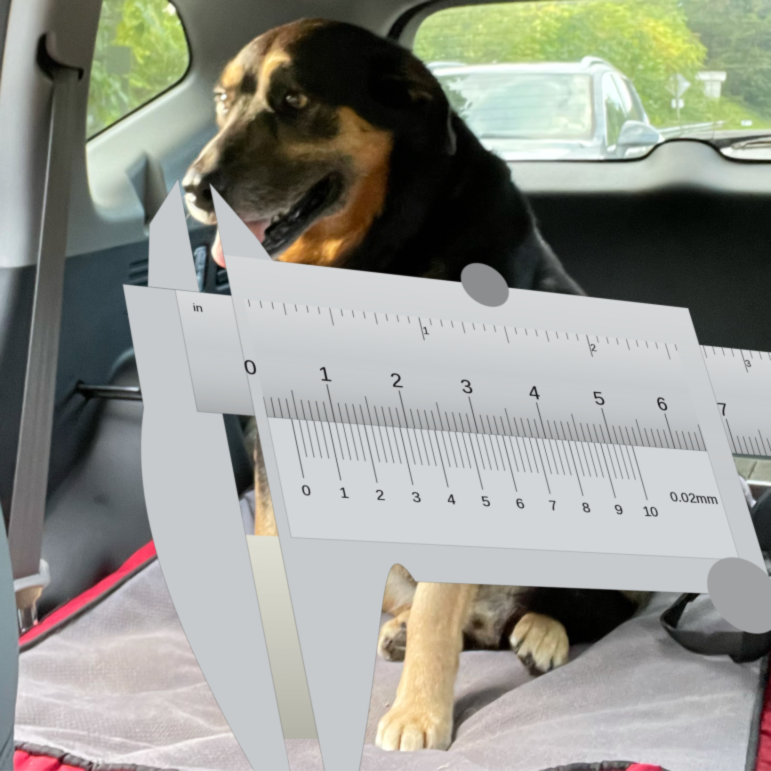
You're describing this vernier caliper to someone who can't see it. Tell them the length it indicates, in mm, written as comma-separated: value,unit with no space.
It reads 4.2,mm
